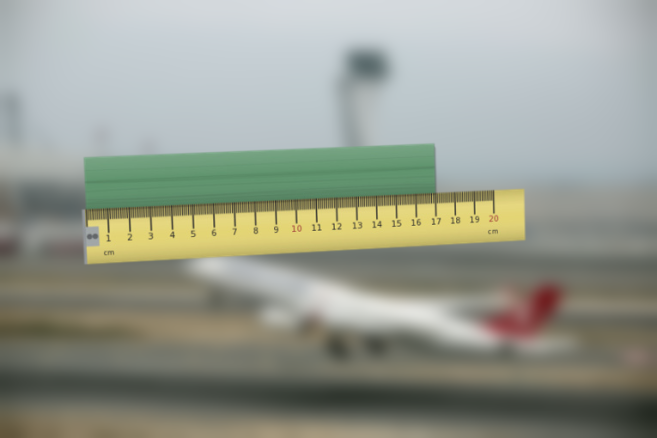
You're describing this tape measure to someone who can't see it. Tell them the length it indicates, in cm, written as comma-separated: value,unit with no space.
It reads 17,cm
